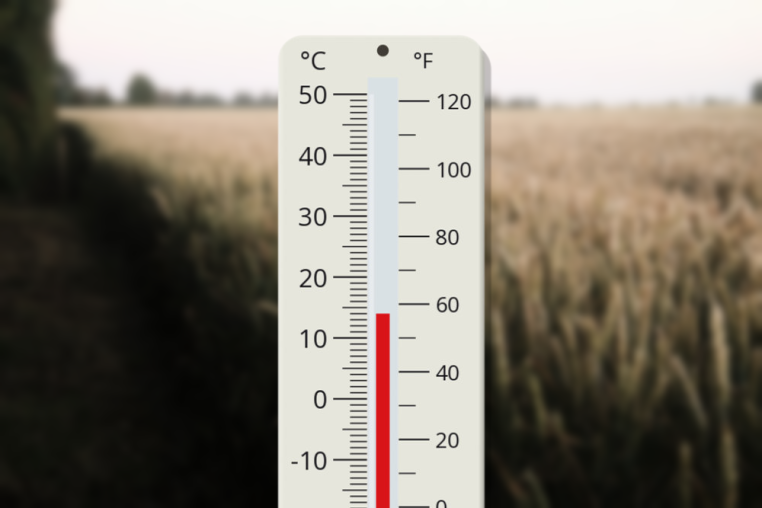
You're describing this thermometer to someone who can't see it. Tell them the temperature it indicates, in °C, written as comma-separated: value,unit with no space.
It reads 14,°C
